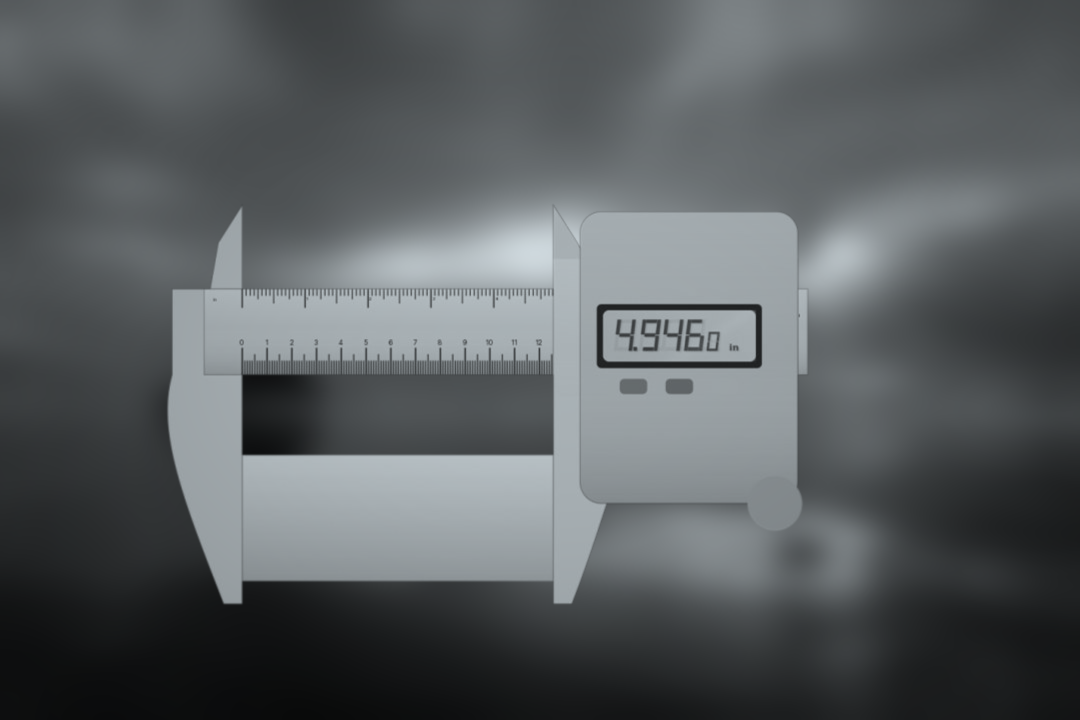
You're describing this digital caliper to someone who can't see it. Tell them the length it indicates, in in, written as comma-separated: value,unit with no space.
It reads 4.9460,in
